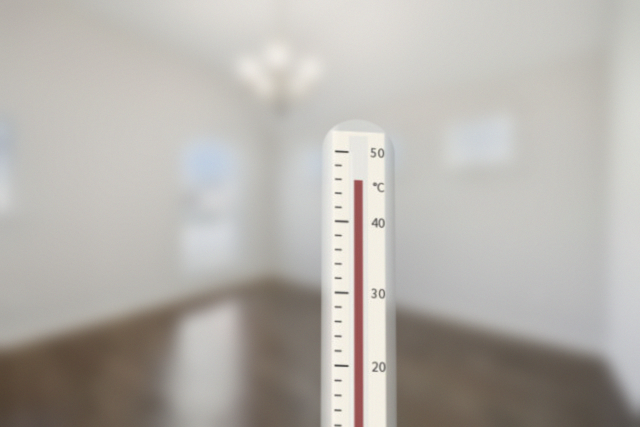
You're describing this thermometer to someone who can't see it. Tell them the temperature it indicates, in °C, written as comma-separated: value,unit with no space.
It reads 46,°C
